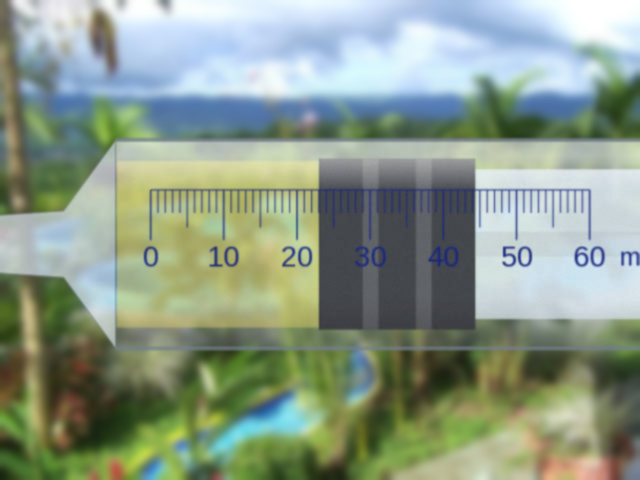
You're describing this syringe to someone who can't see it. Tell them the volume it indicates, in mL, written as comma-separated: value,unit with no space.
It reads 23,mL
